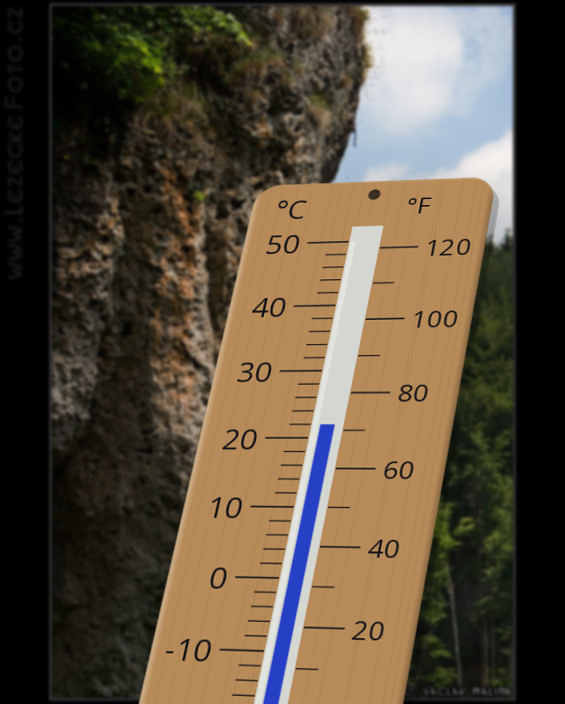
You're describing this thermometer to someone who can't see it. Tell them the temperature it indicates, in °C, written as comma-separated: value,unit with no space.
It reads 22,°C
